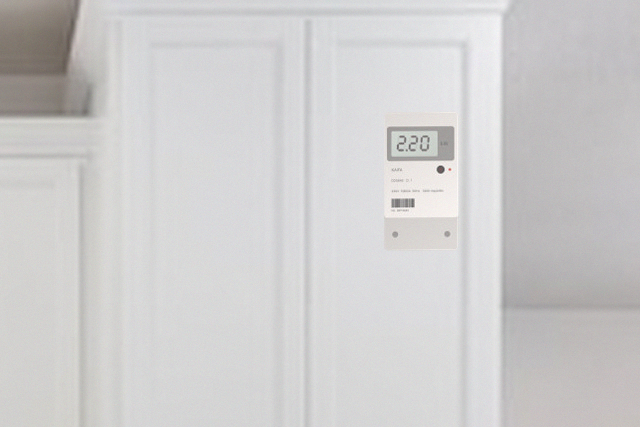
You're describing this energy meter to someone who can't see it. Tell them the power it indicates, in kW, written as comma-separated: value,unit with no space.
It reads 2.20,kW
